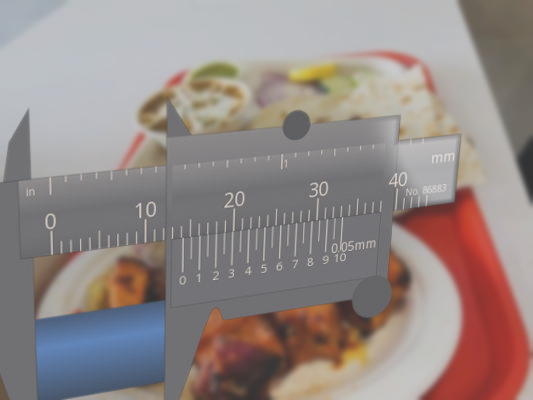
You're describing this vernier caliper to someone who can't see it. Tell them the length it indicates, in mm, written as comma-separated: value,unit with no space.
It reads 14.2,mm
